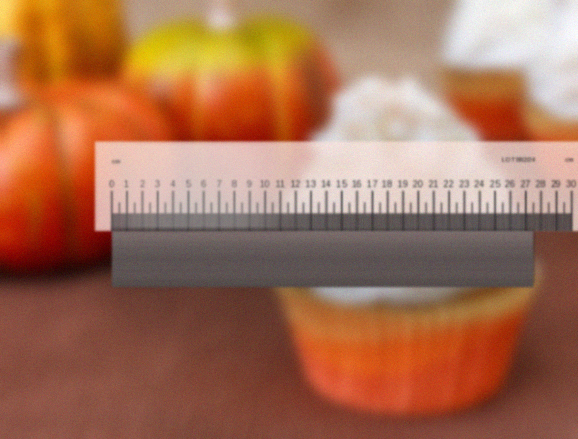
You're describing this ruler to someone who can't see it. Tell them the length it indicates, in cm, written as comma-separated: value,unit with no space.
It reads 27.5,cm
